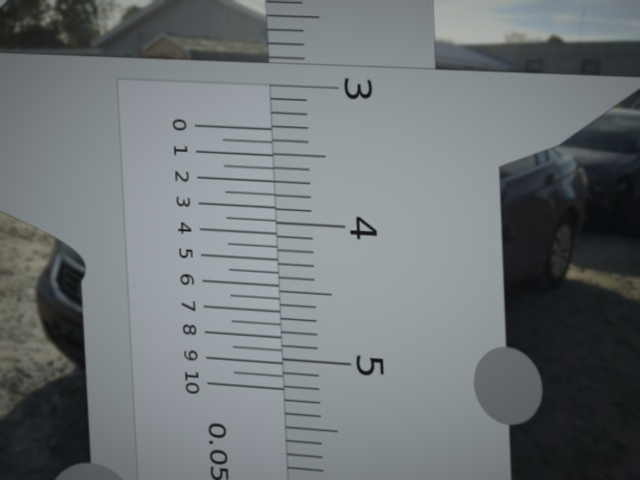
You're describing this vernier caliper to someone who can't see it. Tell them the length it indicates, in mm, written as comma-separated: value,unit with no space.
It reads 33.2,mm
